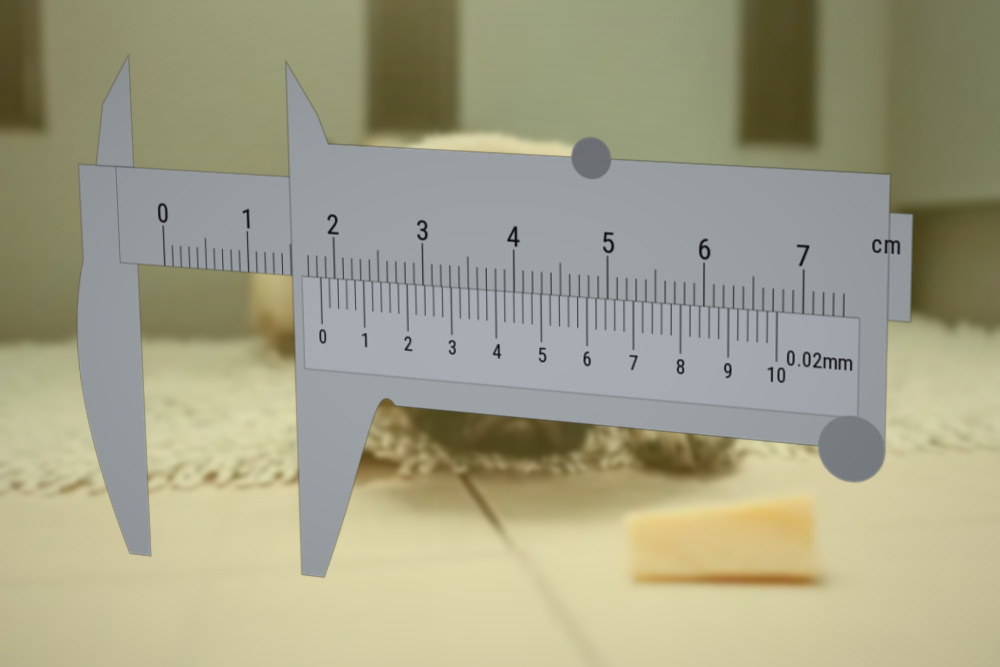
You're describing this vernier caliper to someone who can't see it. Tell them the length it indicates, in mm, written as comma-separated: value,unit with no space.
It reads 18.4,mm
